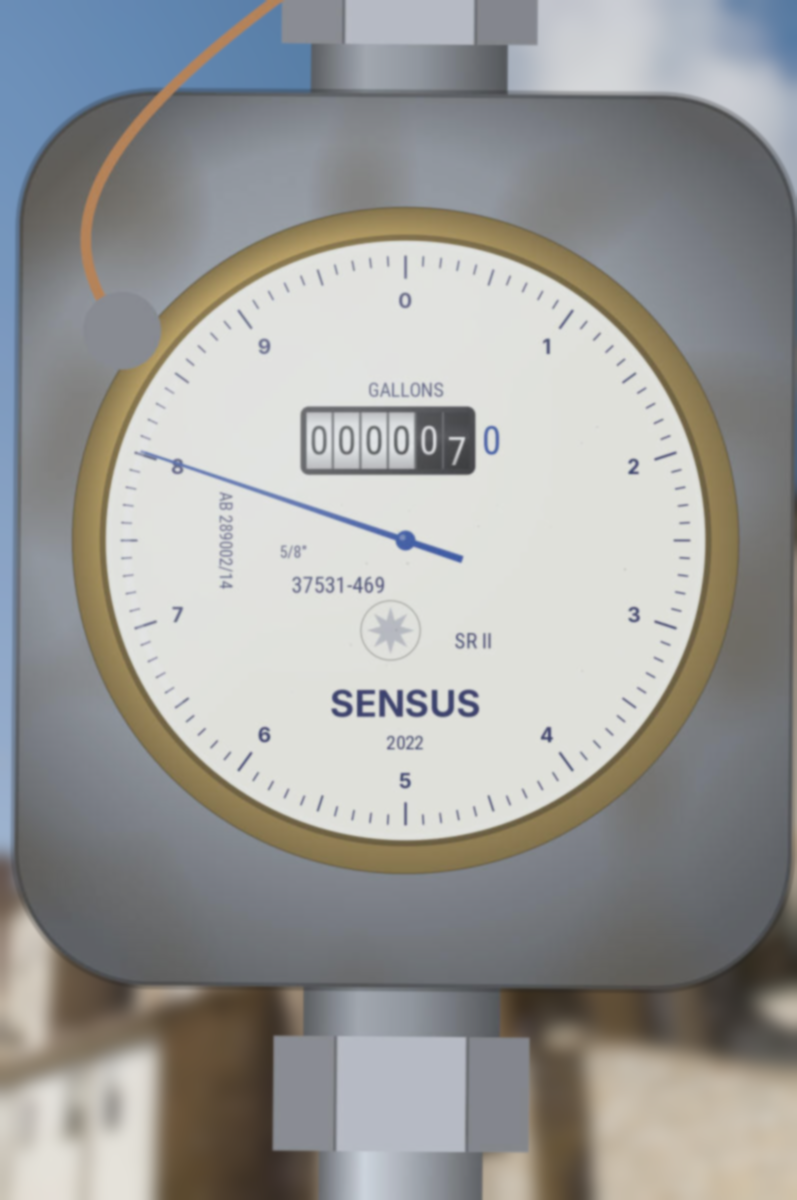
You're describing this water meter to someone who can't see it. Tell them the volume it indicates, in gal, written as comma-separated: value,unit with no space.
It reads 68.0,gal
